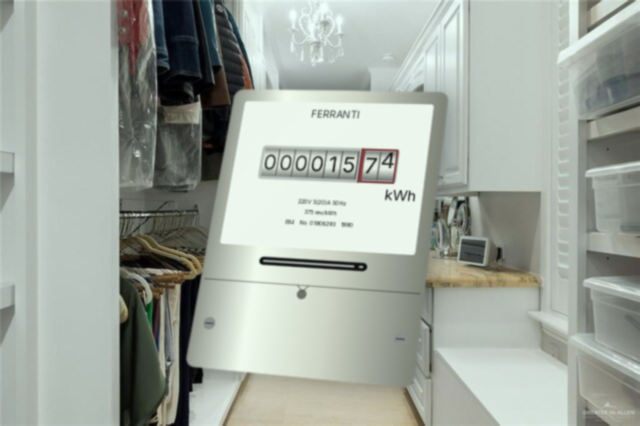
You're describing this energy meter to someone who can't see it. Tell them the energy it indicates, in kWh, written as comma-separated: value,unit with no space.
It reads 15.74,kWh
